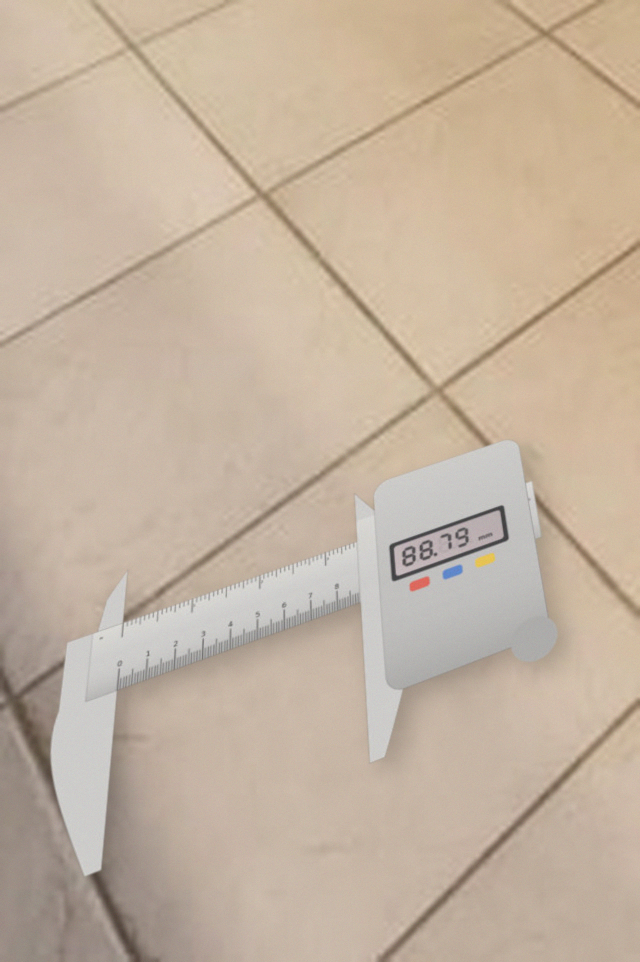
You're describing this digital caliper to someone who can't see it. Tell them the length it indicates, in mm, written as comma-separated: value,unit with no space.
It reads 88.79,mm
